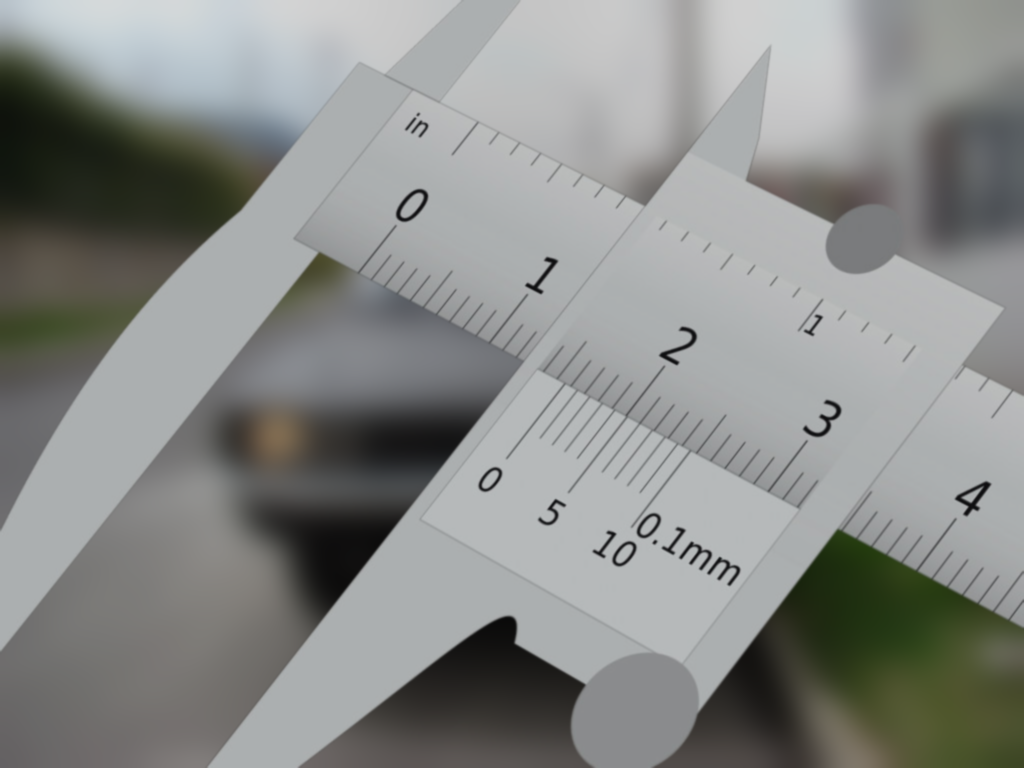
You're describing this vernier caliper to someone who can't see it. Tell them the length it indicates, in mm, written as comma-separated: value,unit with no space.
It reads 15.6,mm
